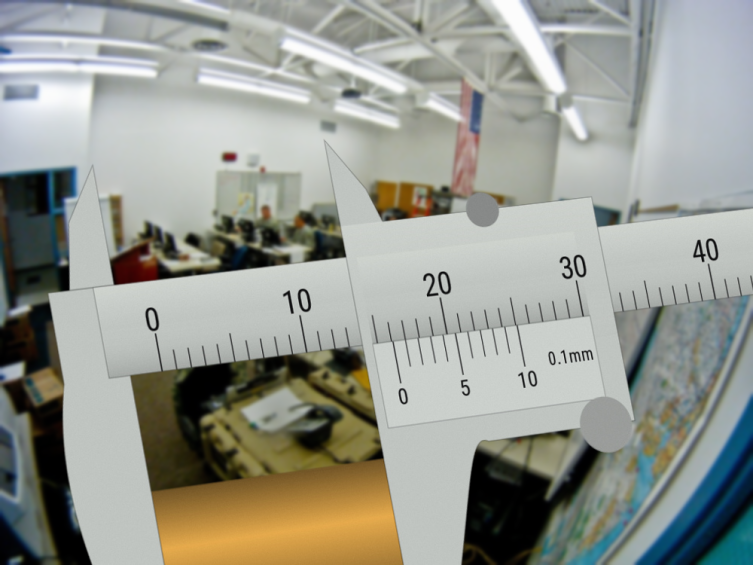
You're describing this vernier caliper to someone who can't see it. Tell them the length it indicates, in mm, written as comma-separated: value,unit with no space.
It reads 16.1,mm
